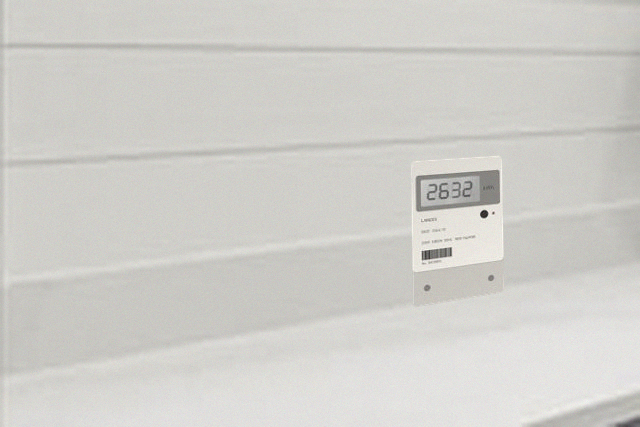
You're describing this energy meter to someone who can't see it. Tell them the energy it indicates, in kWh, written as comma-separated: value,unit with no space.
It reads 2632,kWh
